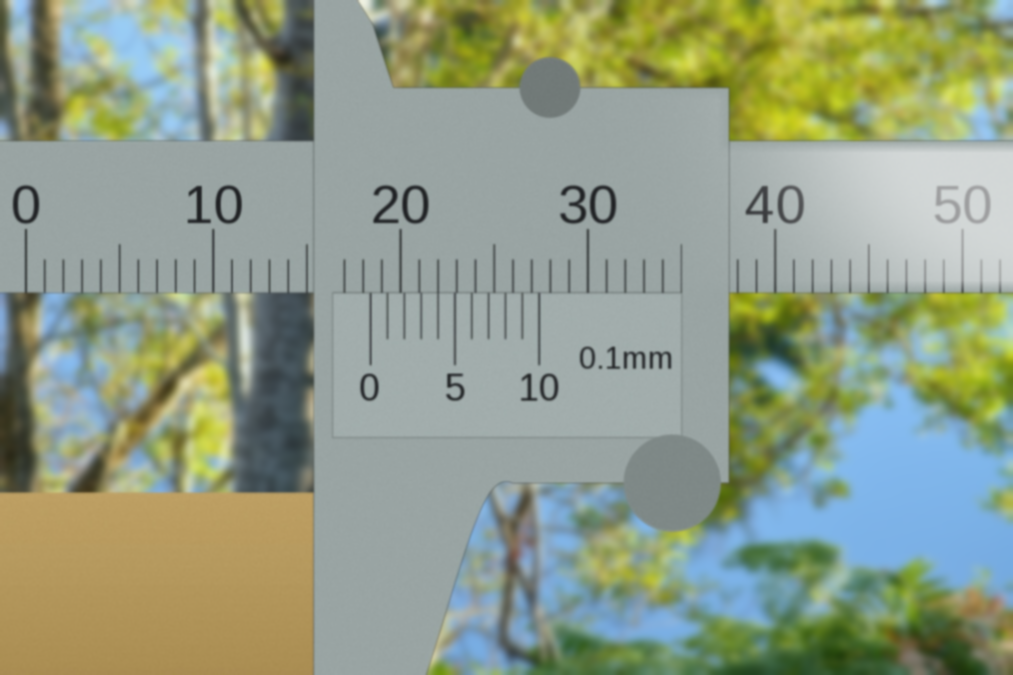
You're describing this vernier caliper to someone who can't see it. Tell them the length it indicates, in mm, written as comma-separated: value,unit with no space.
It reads 18.4,mm
